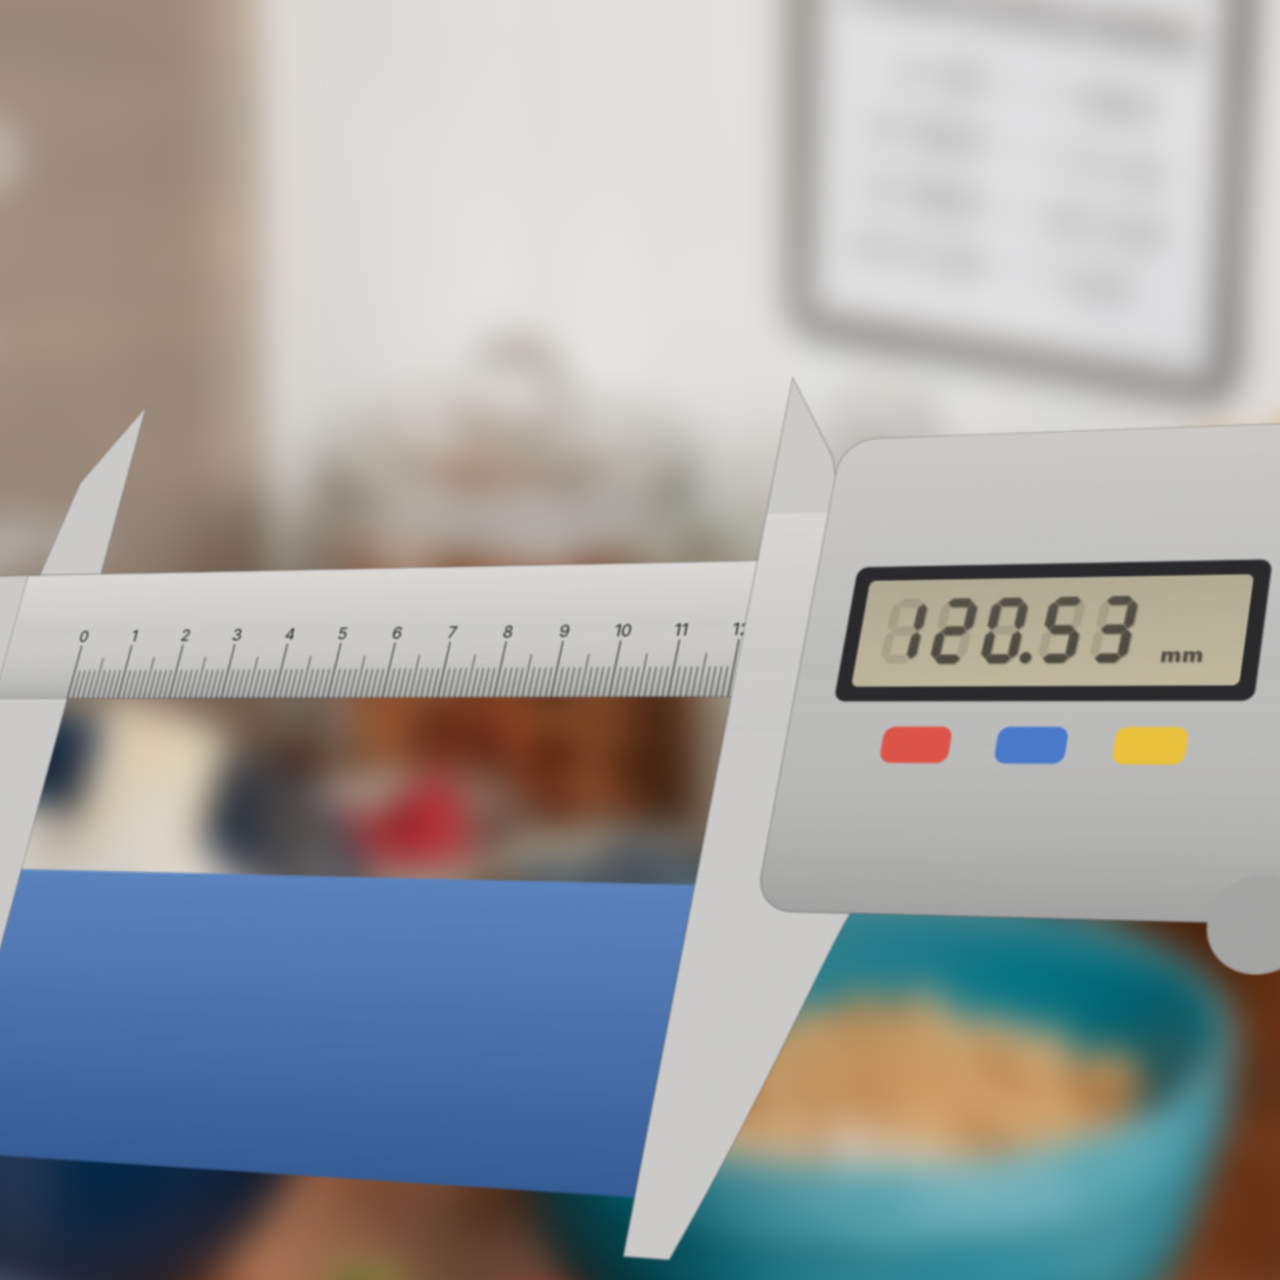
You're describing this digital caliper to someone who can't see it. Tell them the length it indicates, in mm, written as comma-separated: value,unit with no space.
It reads 120.53,mm
